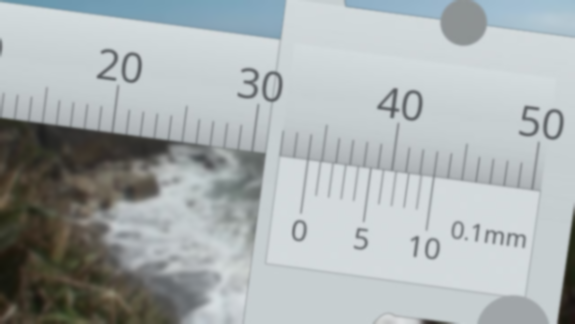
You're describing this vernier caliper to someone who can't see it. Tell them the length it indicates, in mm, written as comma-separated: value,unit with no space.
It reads 34.0,mm
